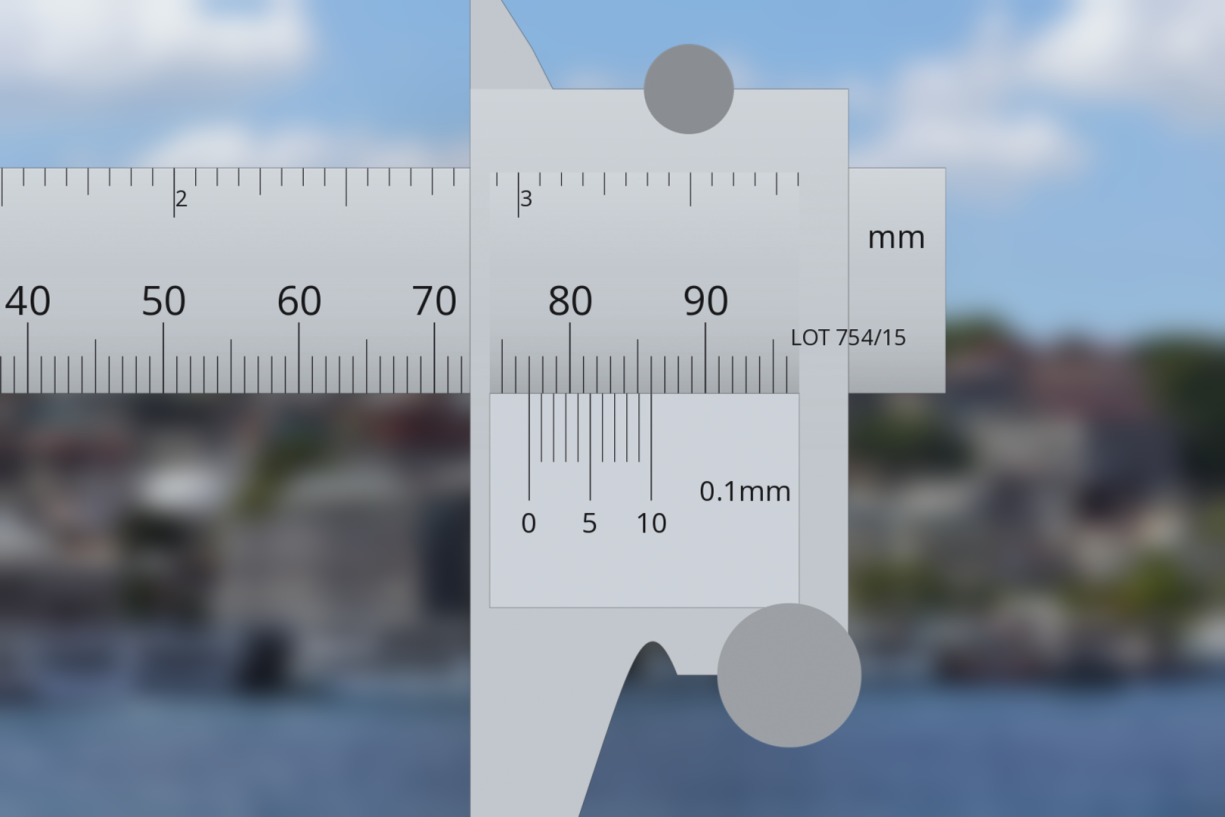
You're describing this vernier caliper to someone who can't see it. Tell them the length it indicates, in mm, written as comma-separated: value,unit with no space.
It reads 77.0,mm
